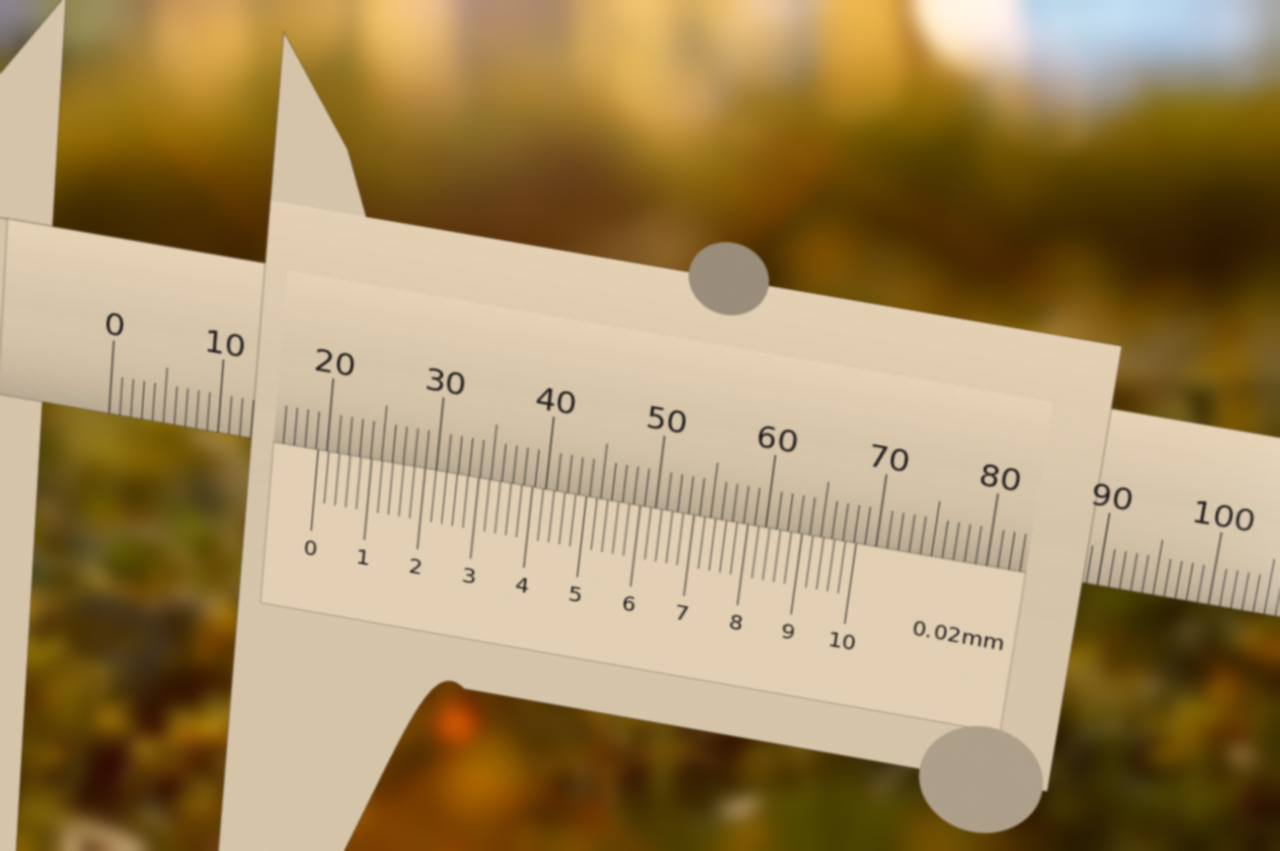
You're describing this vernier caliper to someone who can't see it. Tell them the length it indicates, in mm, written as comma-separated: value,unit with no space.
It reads 19.2,mm
